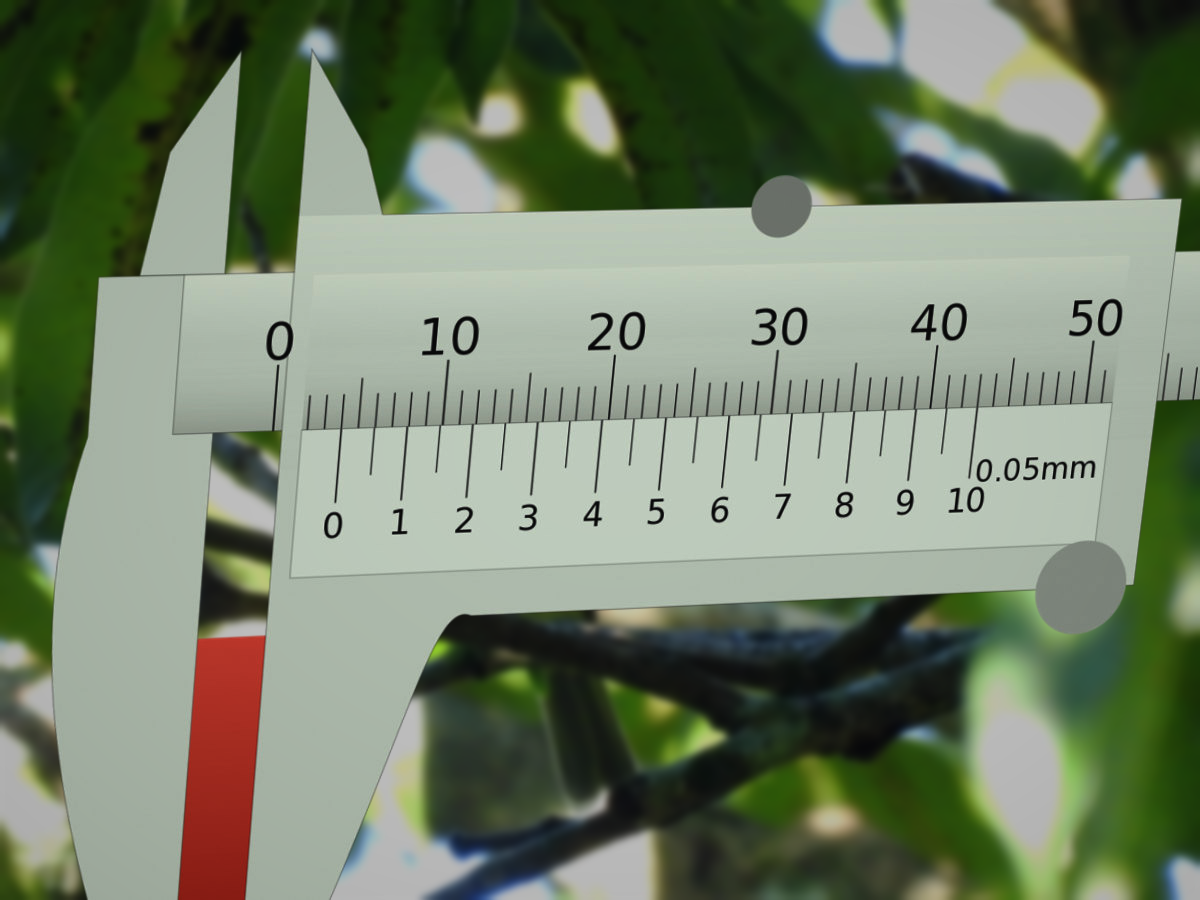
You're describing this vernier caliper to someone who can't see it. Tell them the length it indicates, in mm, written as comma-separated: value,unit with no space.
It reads 4.0,mm
